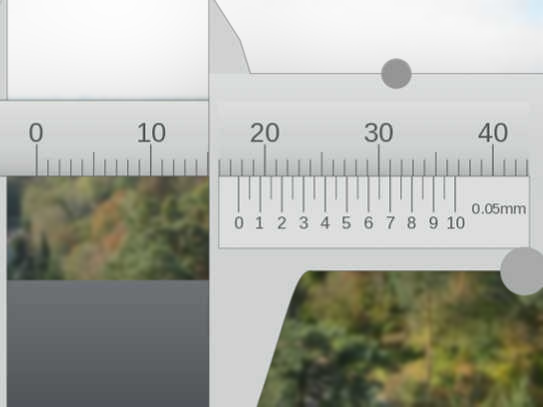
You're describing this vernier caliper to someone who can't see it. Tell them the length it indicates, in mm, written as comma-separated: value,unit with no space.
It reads 17.7,mm
